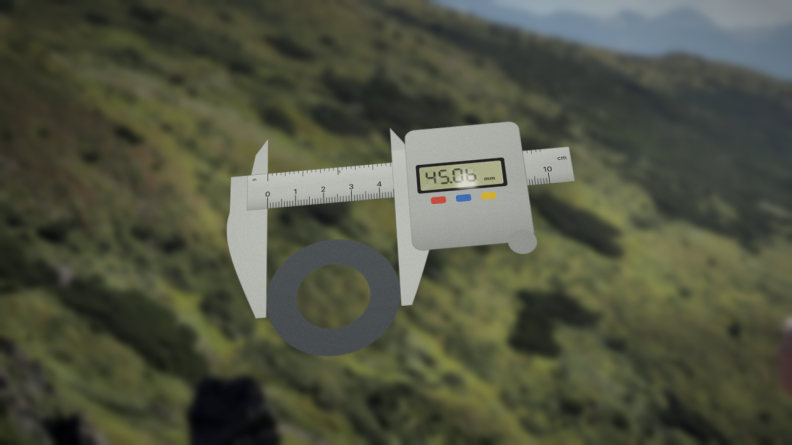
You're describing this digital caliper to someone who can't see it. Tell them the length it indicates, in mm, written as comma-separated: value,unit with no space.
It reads 45.06,mm
